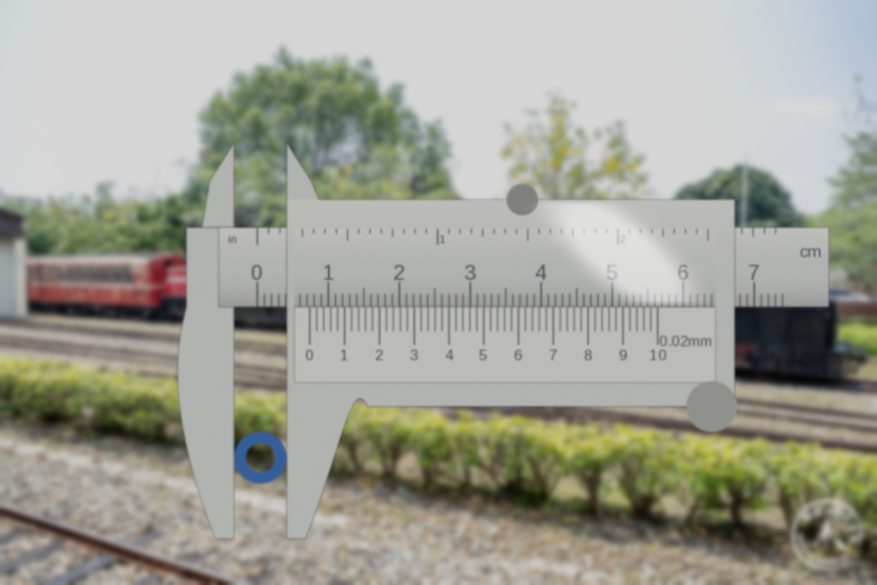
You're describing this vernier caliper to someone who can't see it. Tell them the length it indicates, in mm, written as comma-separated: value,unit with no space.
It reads 7.4,mm
